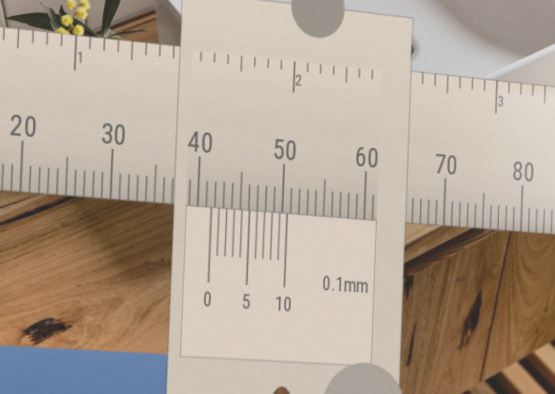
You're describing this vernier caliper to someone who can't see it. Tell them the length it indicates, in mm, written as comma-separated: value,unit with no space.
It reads 41.6,mm
